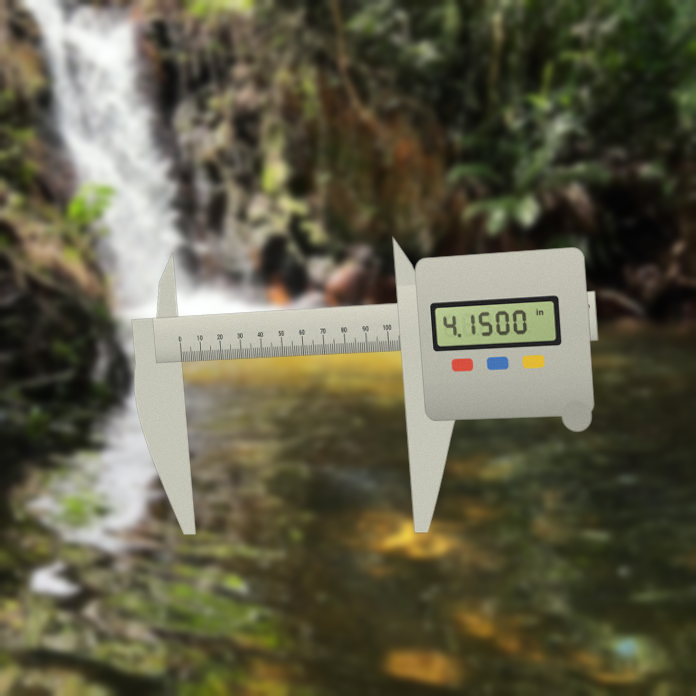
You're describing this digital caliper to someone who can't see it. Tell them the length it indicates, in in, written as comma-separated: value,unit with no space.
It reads 4.1500,in
